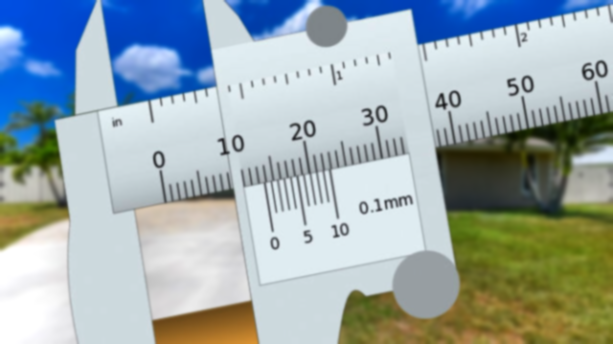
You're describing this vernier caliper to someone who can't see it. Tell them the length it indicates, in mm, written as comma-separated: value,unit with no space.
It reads 13.8,mm
